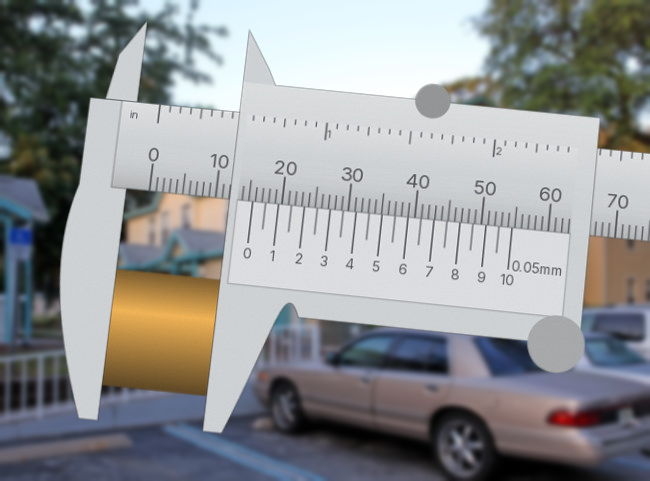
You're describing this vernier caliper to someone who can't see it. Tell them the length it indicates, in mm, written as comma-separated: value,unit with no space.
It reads 15.6,mm
